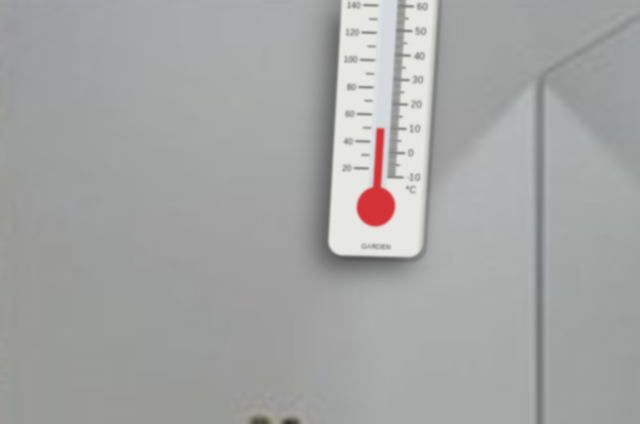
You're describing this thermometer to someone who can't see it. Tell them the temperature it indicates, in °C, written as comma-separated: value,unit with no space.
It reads 10,°C
